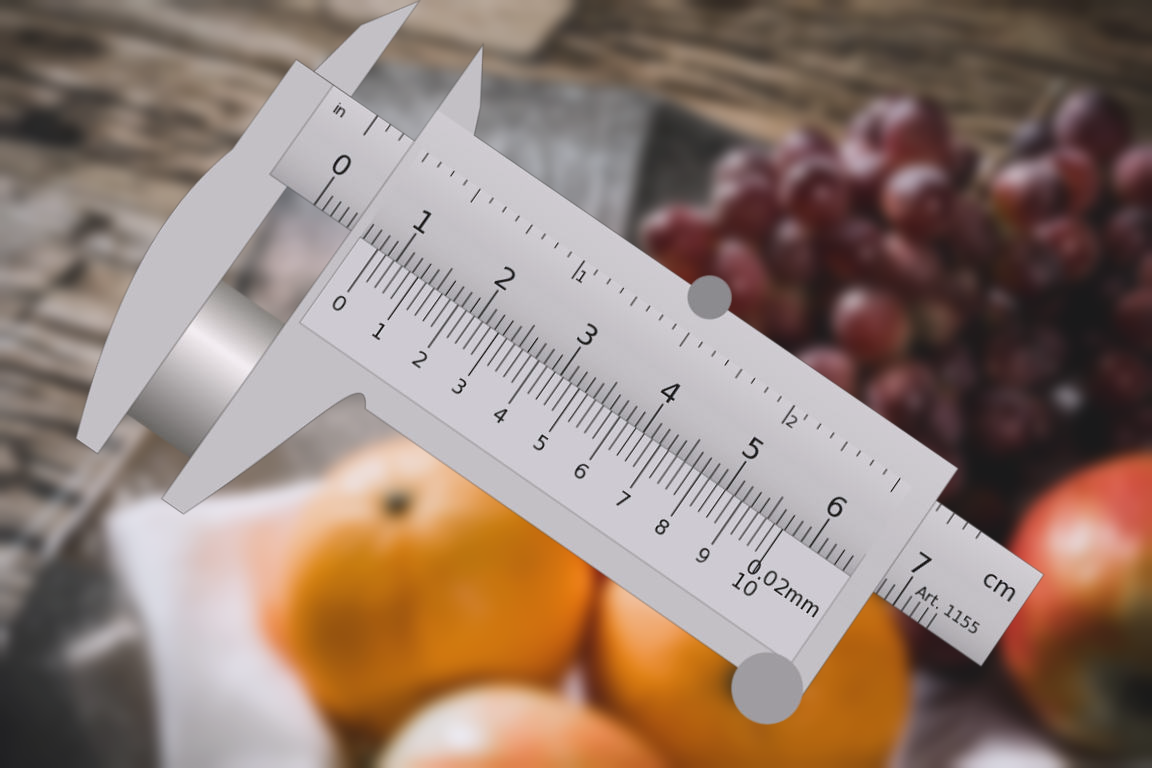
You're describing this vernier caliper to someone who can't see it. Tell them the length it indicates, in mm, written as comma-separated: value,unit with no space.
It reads 7.8,mm
